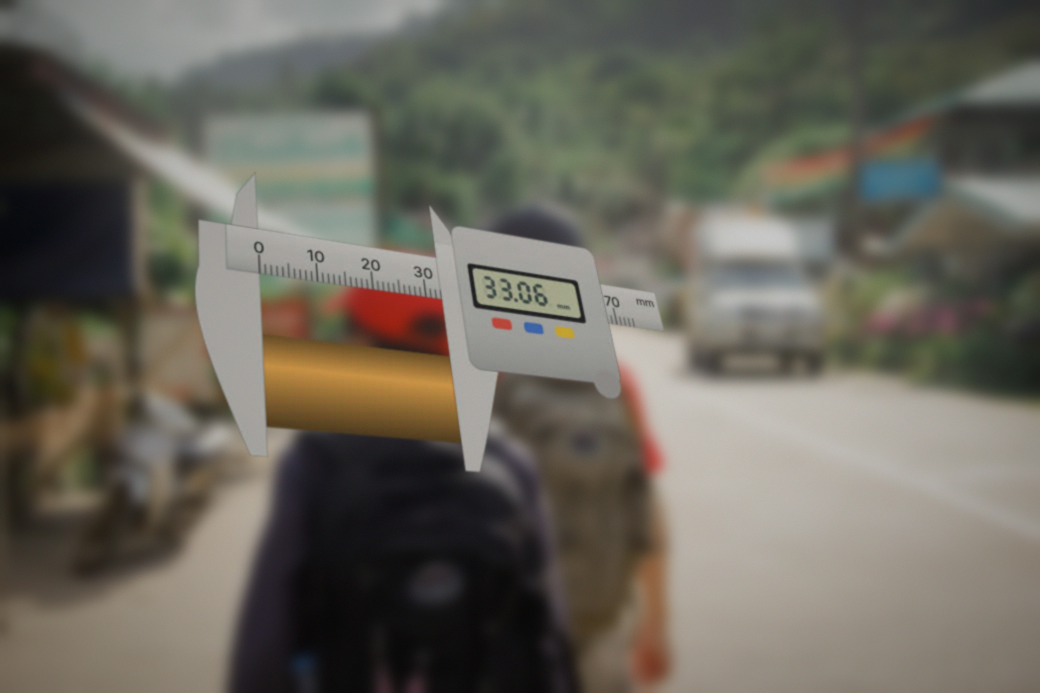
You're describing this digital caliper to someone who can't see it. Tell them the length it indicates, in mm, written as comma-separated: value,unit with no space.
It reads 33.06,mm
